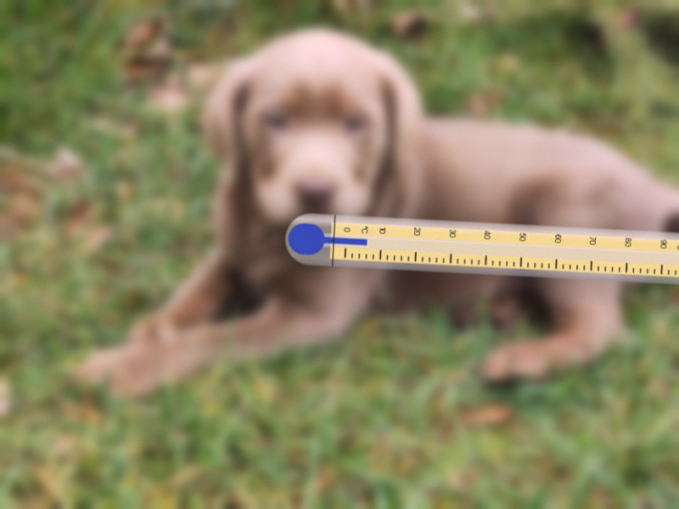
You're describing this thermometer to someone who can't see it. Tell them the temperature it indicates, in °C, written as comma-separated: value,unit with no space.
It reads 6,°C
